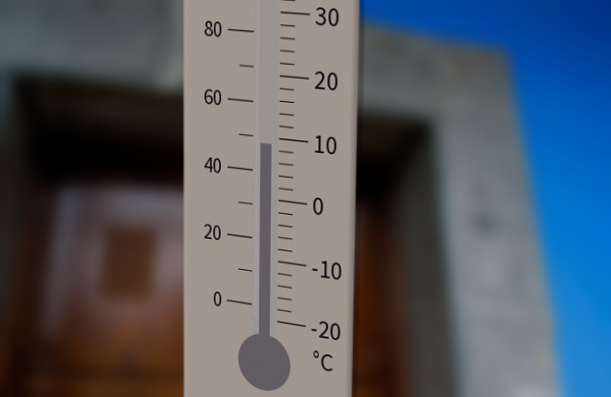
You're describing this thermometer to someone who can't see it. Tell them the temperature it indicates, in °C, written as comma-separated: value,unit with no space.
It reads 9,°C
